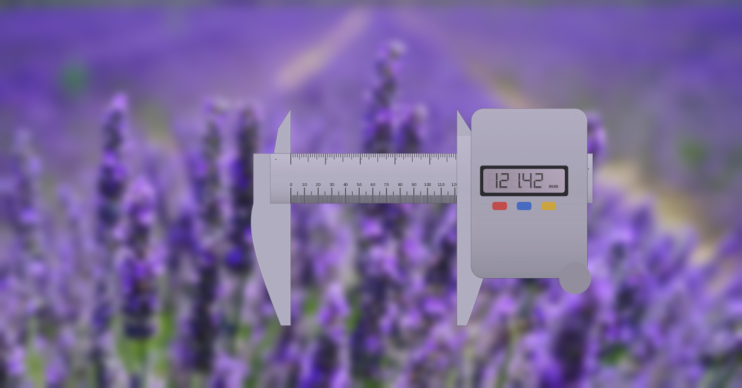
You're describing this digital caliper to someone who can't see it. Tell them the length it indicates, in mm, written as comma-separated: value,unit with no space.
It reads 121.42,mm
